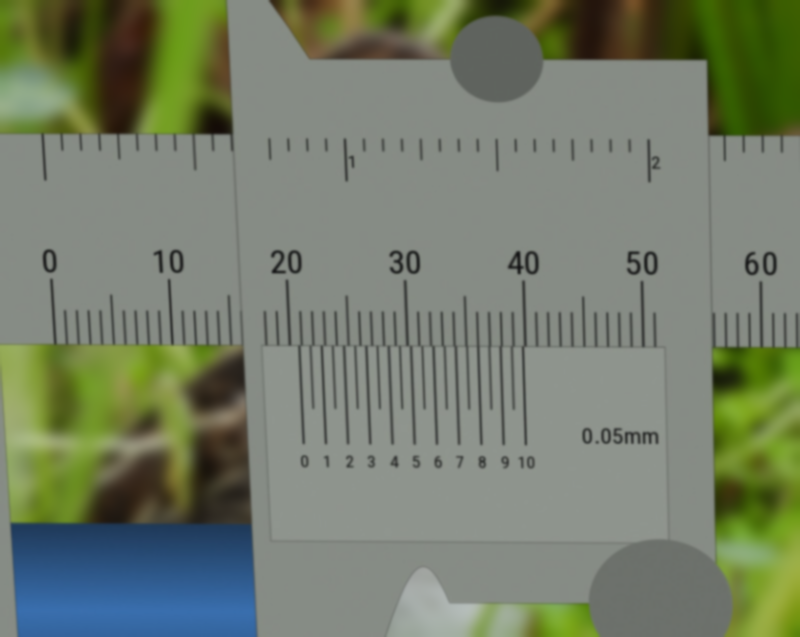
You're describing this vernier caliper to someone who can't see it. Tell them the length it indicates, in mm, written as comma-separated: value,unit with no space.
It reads 20.8,mm
